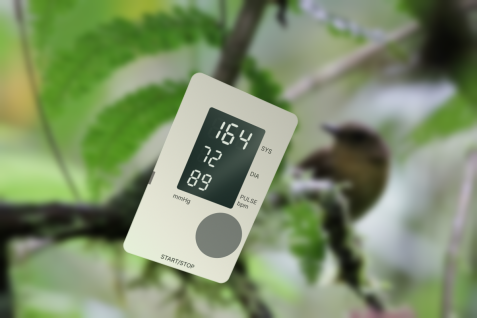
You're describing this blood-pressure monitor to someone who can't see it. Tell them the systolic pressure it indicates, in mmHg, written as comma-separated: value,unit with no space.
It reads 164,mmHg
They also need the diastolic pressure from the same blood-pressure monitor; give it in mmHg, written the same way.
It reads 72,mmHg
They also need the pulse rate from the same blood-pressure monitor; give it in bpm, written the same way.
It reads 89,bpm
